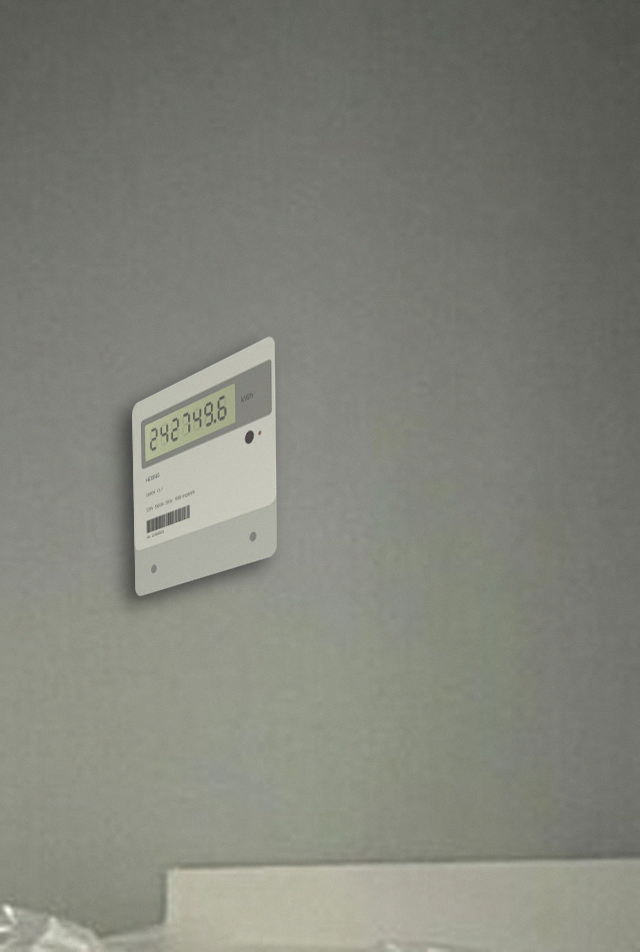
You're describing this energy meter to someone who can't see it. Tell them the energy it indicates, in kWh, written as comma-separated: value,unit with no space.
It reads 242749.6,kWh
